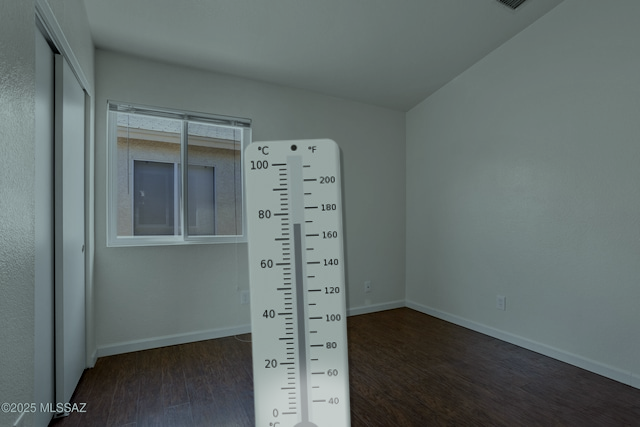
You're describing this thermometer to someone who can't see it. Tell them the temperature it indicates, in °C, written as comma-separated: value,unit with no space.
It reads 76,°C
